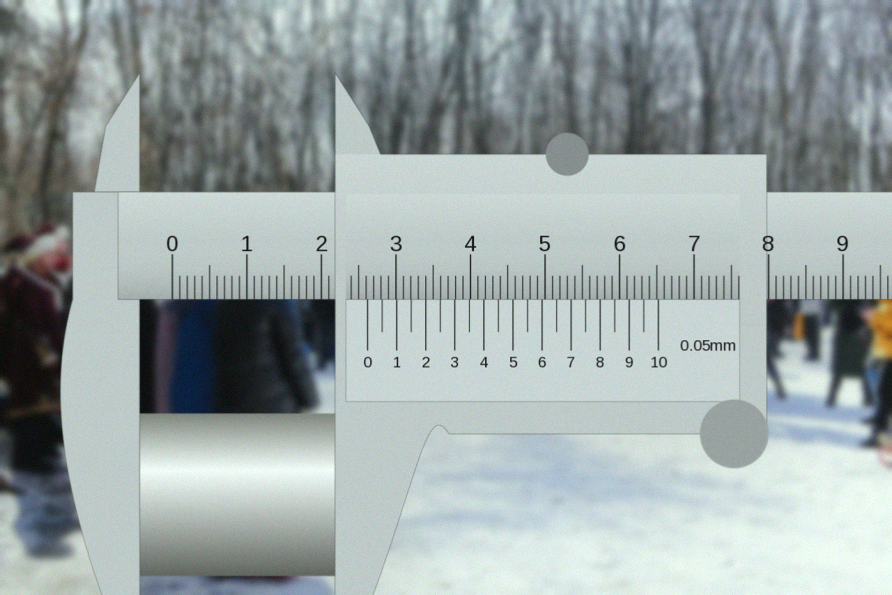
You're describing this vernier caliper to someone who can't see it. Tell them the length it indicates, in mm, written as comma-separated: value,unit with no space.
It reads 26.2,mm
